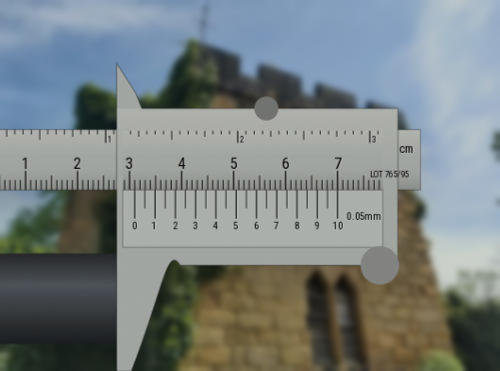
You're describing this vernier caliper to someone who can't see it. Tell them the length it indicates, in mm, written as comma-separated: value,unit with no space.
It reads 31.0,mm
